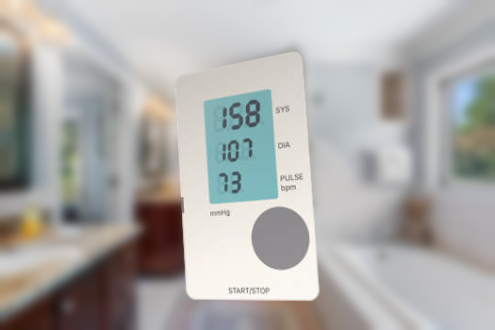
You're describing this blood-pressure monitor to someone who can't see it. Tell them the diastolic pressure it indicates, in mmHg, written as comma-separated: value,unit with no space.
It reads 107,mmHg
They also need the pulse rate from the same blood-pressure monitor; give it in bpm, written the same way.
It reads 73,bpm
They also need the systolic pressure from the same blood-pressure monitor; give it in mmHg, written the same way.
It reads 158,mmHg
